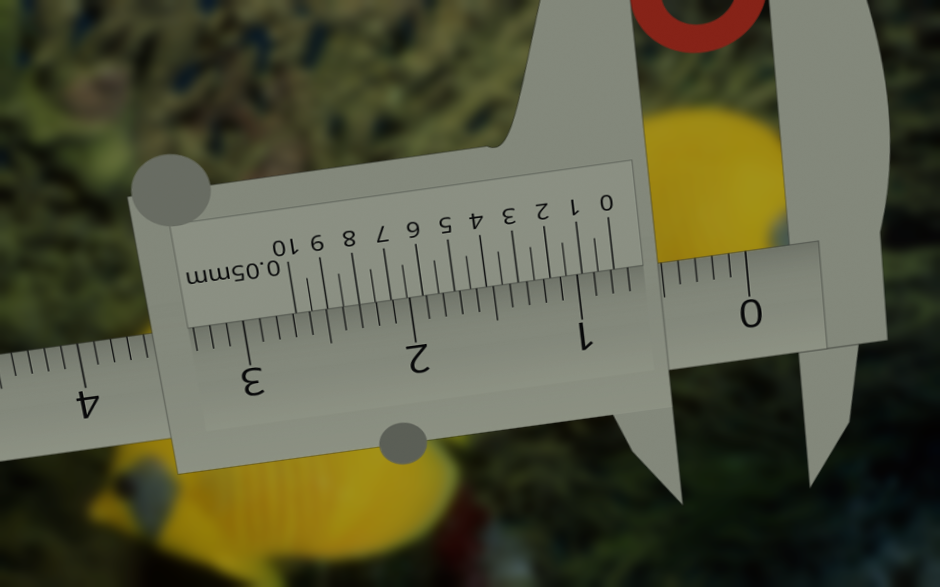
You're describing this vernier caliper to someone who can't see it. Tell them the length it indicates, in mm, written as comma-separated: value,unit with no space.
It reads 7.8,mm
